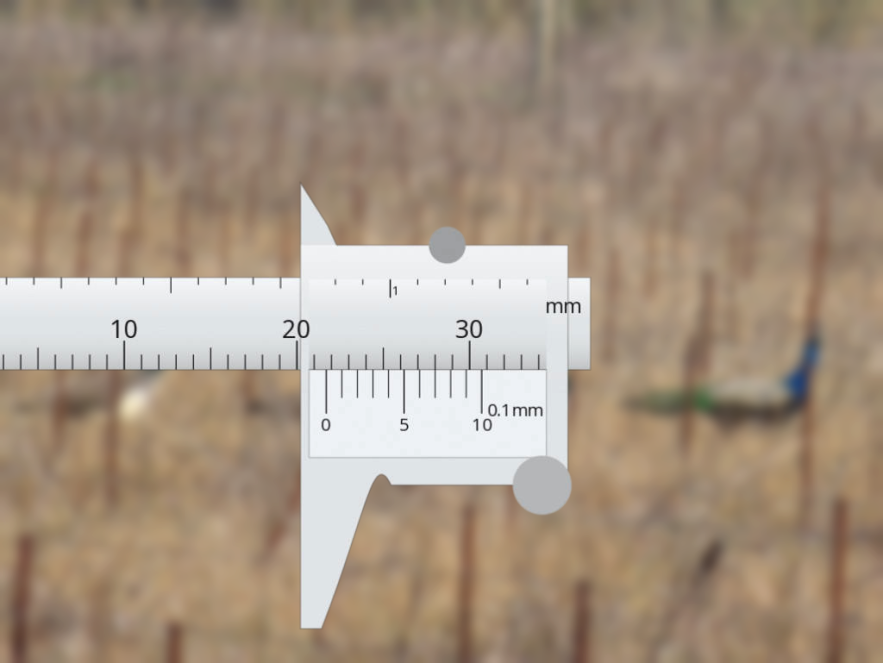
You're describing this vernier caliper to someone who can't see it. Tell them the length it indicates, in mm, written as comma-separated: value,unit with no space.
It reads 21.7,mm
